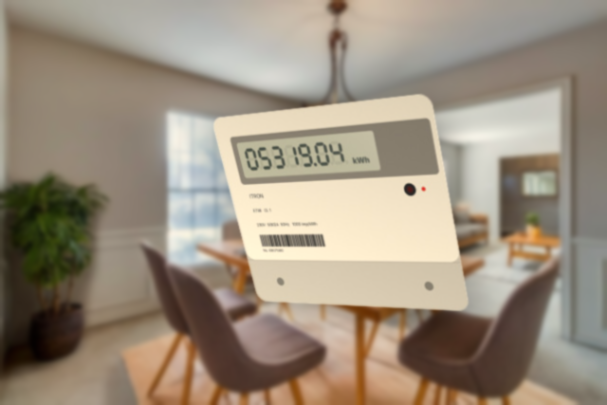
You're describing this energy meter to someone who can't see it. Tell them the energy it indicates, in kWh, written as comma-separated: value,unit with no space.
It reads 5319.04,kWh
